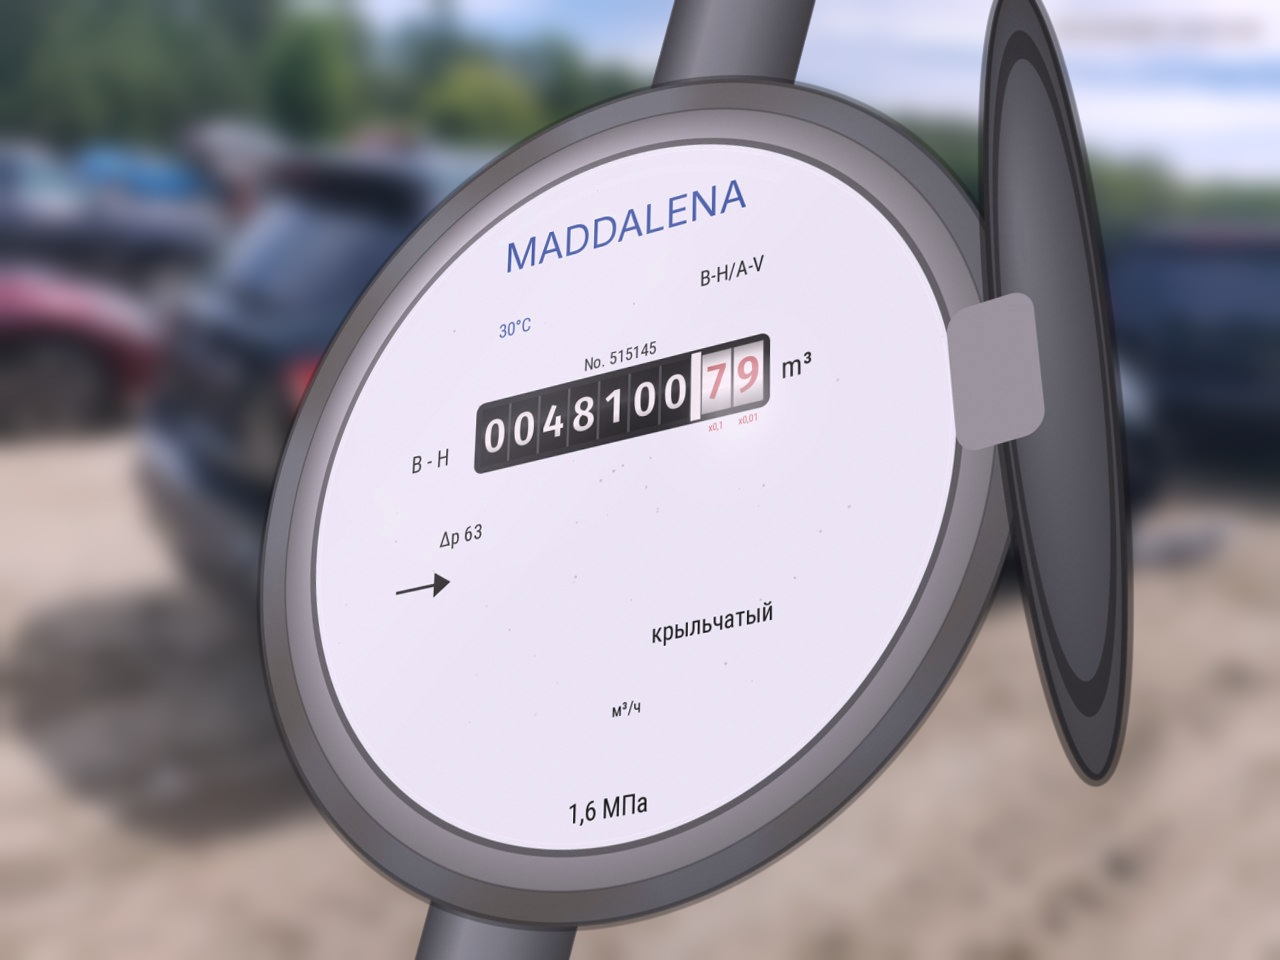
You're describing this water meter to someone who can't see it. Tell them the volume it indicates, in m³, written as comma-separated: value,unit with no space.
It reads 48100.79,m³
